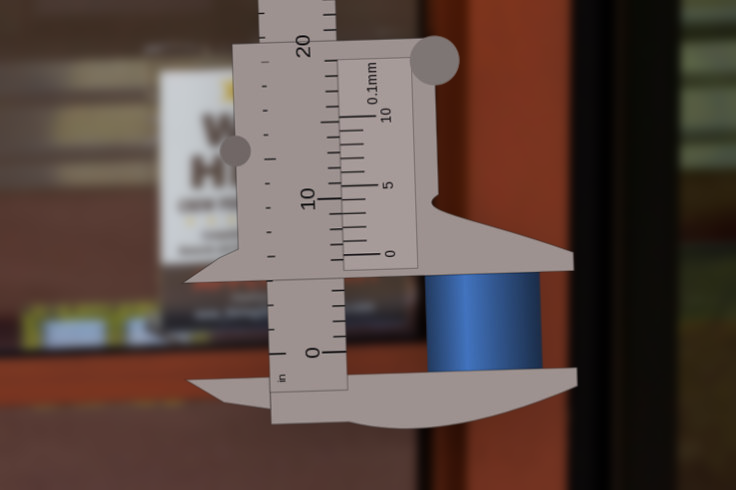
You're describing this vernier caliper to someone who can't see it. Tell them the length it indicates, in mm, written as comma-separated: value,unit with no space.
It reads 6.3,mm
